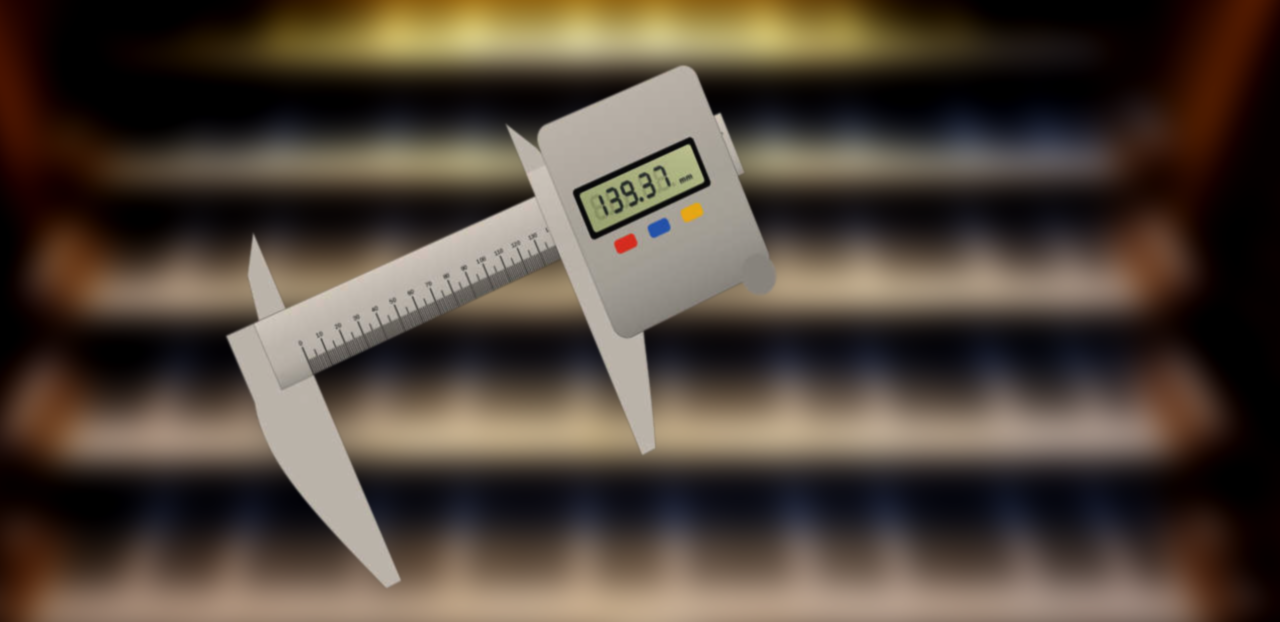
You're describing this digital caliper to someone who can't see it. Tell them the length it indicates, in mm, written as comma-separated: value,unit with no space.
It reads 139.37,mm
